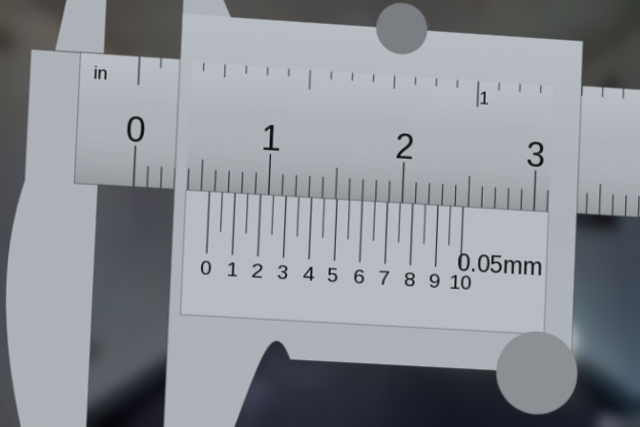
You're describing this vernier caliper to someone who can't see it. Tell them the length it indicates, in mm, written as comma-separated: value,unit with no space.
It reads 5.6,mm
